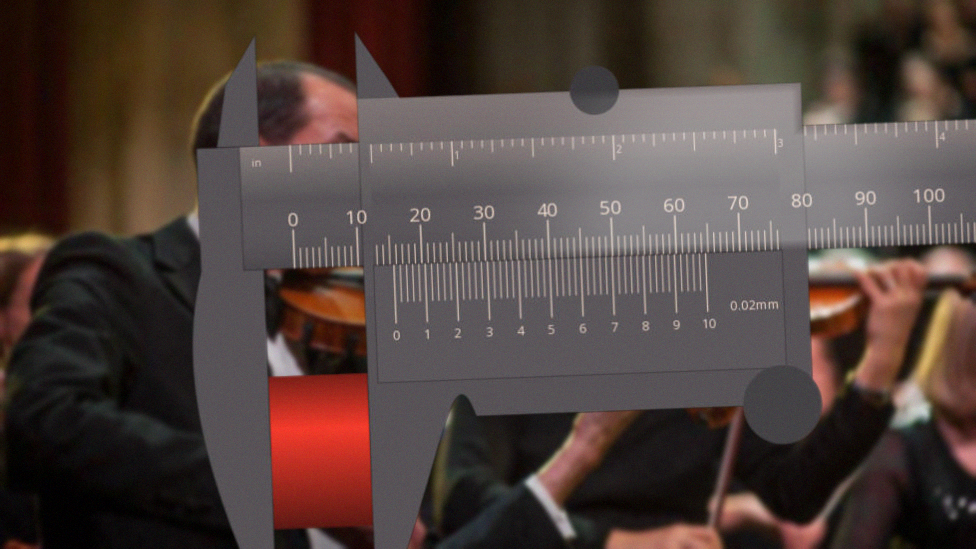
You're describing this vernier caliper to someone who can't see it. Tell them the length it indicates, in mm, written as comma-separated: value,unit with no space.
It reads 15.6,mm
